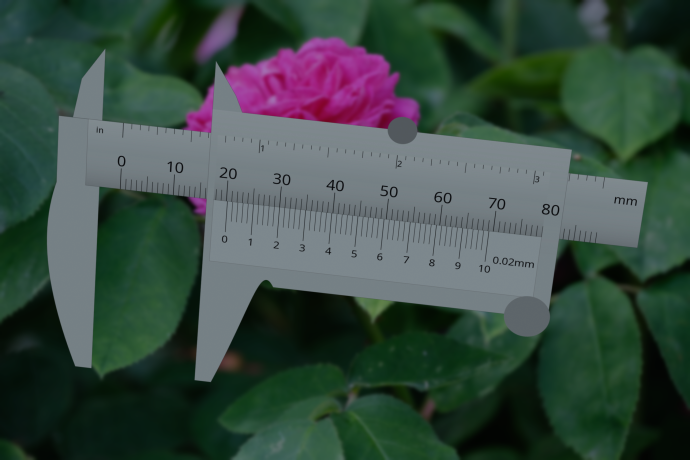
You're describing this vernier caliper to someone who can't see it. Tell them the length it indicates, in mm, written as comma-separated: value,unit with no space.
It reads 20.2,mm
